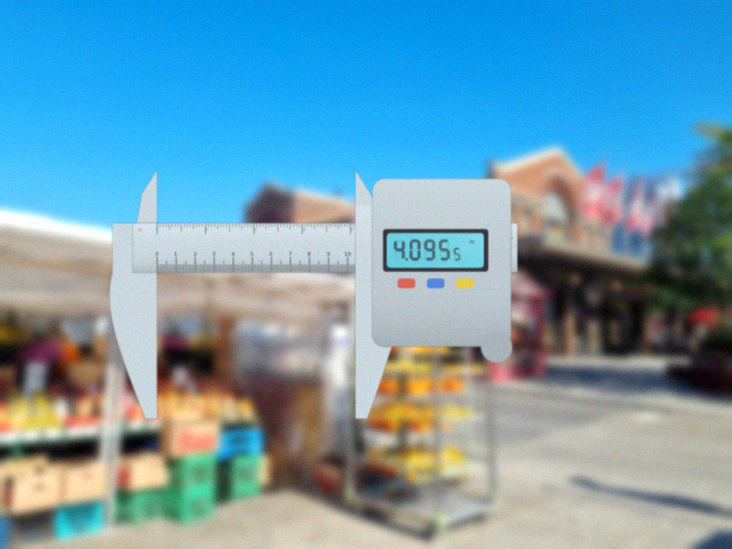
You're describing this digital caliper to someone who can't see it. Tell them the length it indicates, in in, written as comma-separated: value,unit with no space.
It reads 4.0955,in
